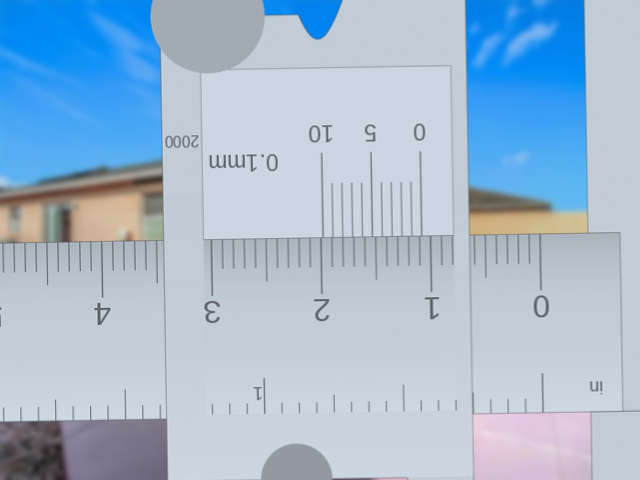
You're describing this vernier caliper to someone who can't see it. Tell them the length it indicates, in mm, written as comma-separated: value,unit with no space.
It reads 10.8,mm
